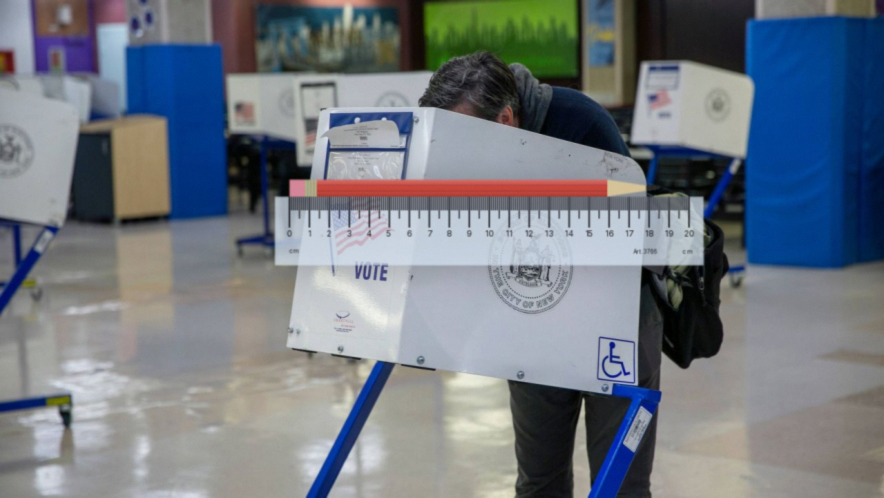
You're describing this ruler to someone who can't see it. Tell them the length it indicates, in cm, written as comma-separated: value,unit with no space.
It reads 18.5,cm
